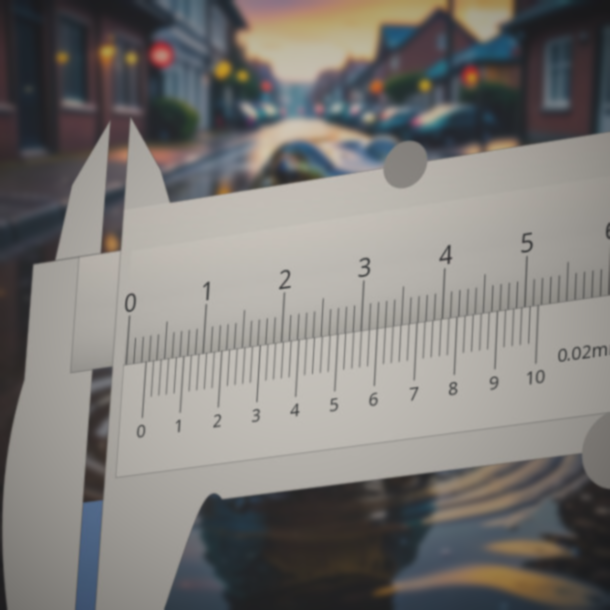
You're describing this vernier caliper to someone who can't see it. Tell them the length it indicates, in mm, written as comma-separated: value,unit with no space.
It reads 2.6,mm
